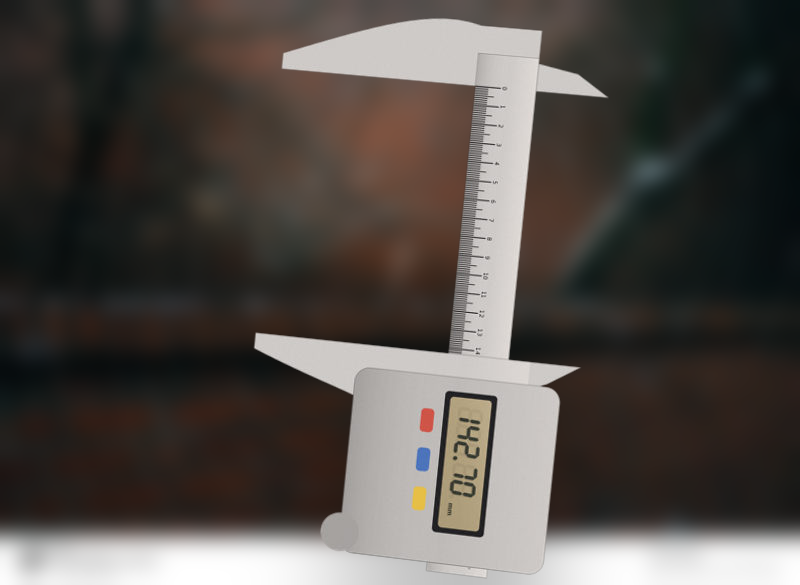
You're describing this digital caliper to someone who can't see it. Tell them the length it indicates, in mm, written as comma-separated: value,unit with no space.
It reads 142.70,mm
